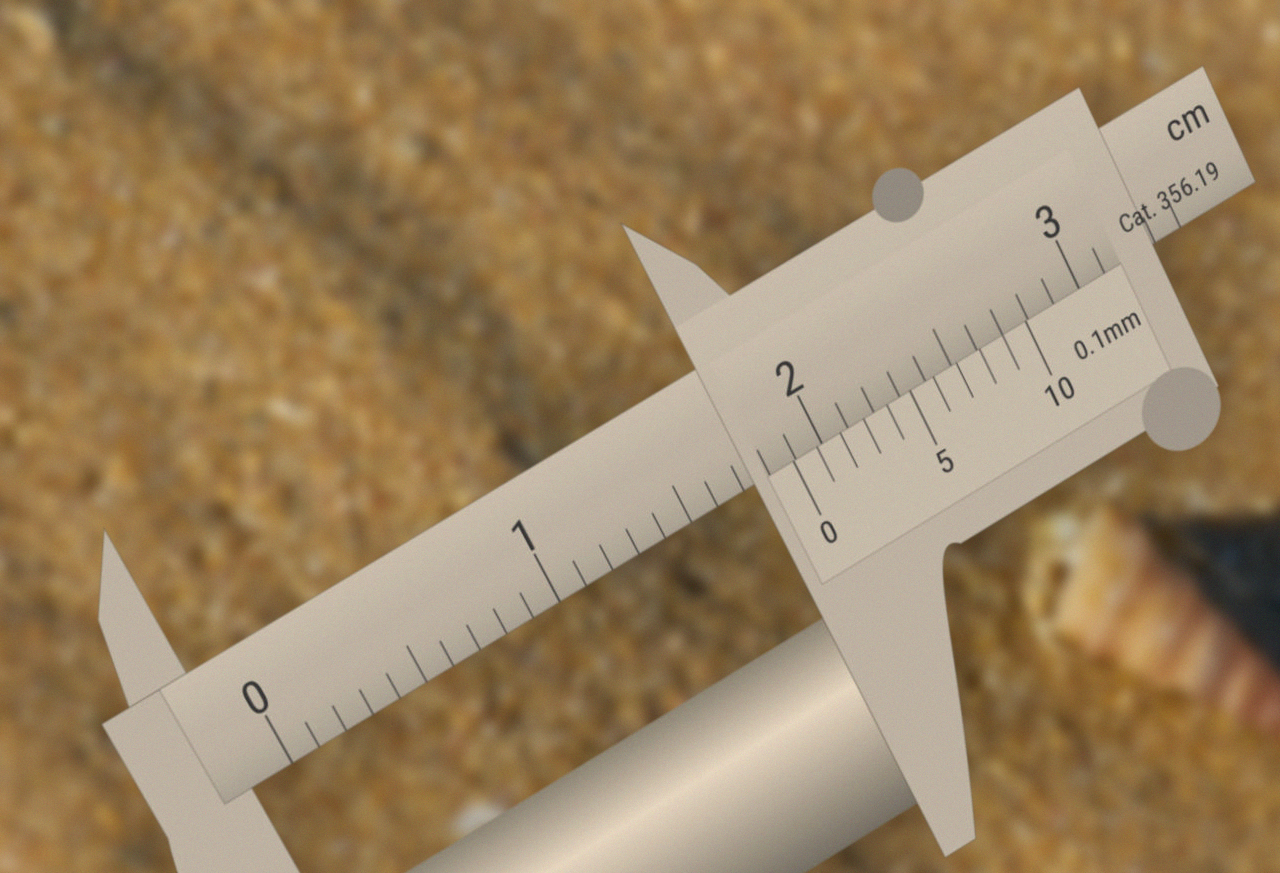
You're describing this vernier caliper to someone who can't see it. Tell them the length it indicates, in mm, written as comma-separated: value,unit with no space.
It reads 18.9,mm
